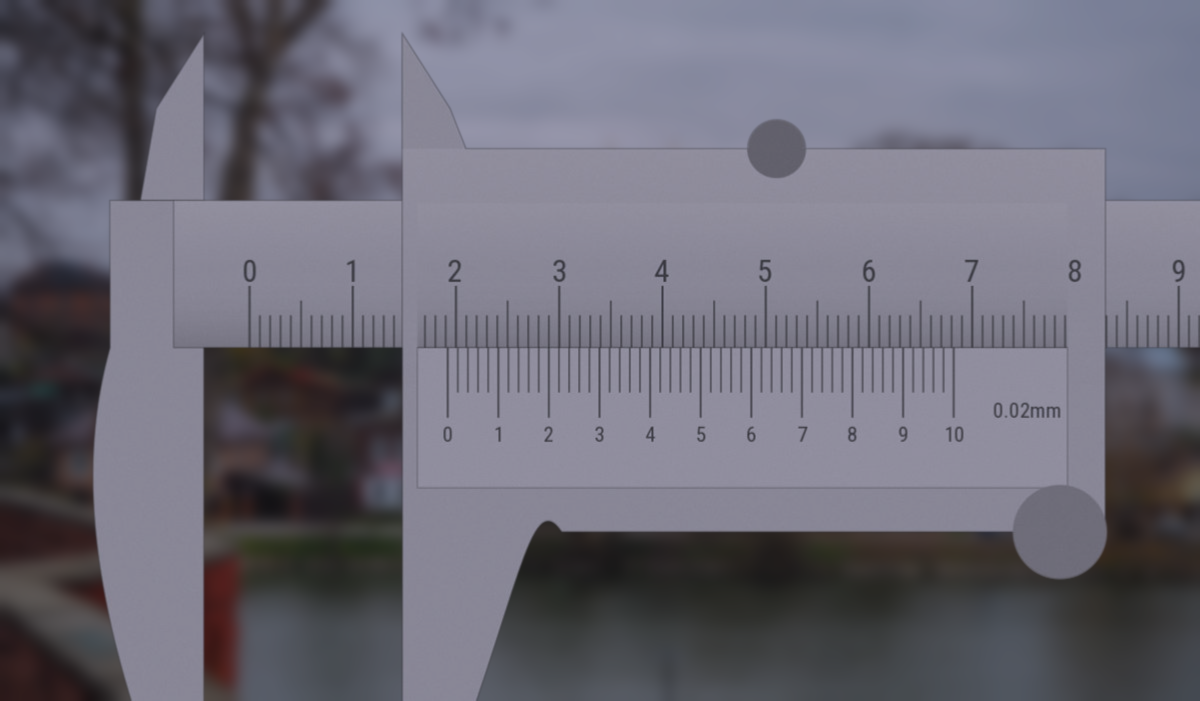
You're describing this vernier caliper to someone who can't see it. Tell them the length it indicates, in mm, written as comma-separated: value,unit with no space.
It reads 19.2,mm
